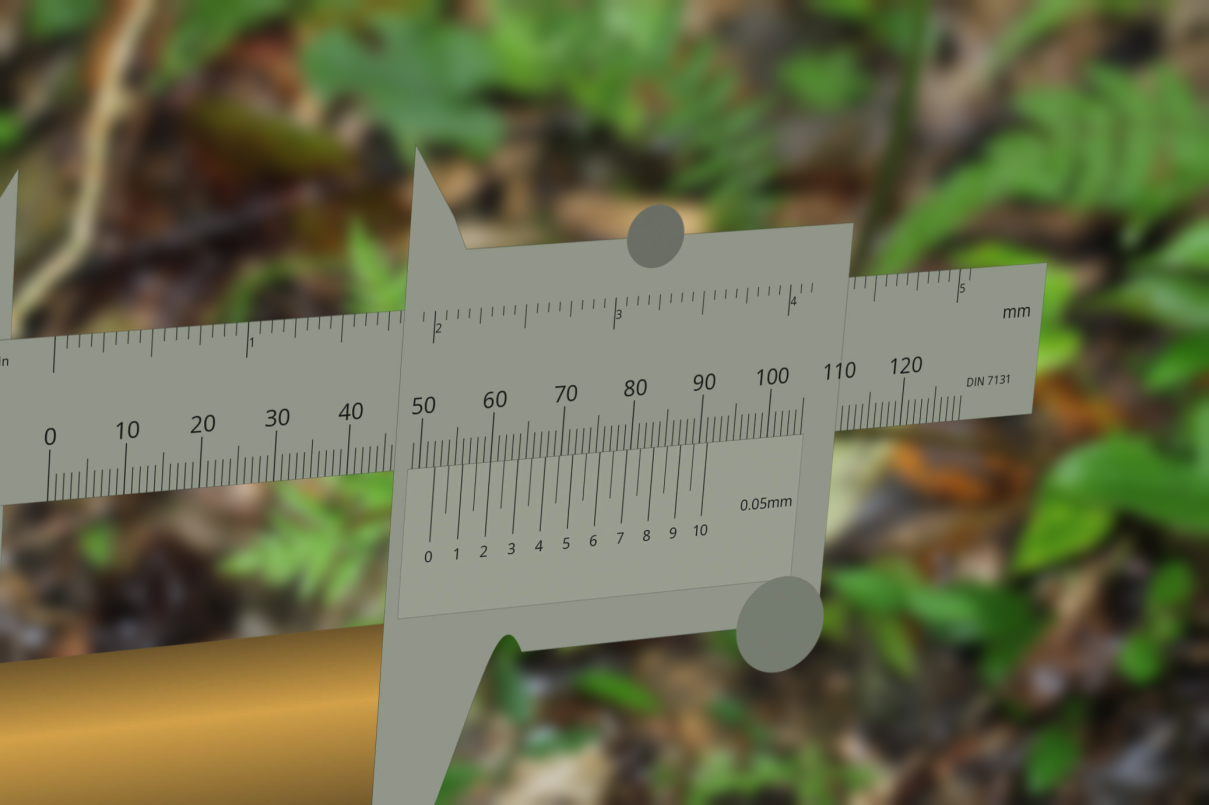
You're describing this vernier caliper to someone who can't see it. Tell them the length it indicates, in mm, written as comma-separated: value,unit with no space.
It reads 52.2,mm
